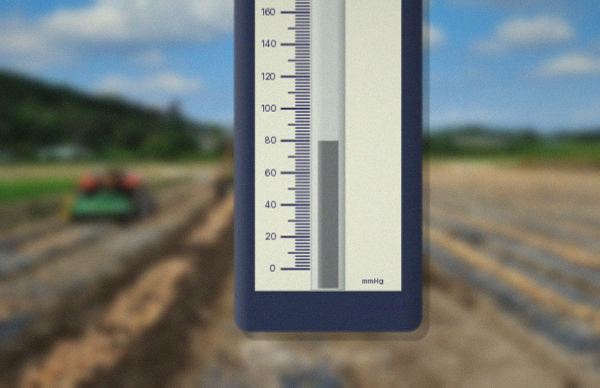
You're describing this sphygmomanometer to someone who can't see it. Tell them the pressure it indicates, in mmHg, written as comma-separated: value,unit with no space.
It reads 80,mmHg
